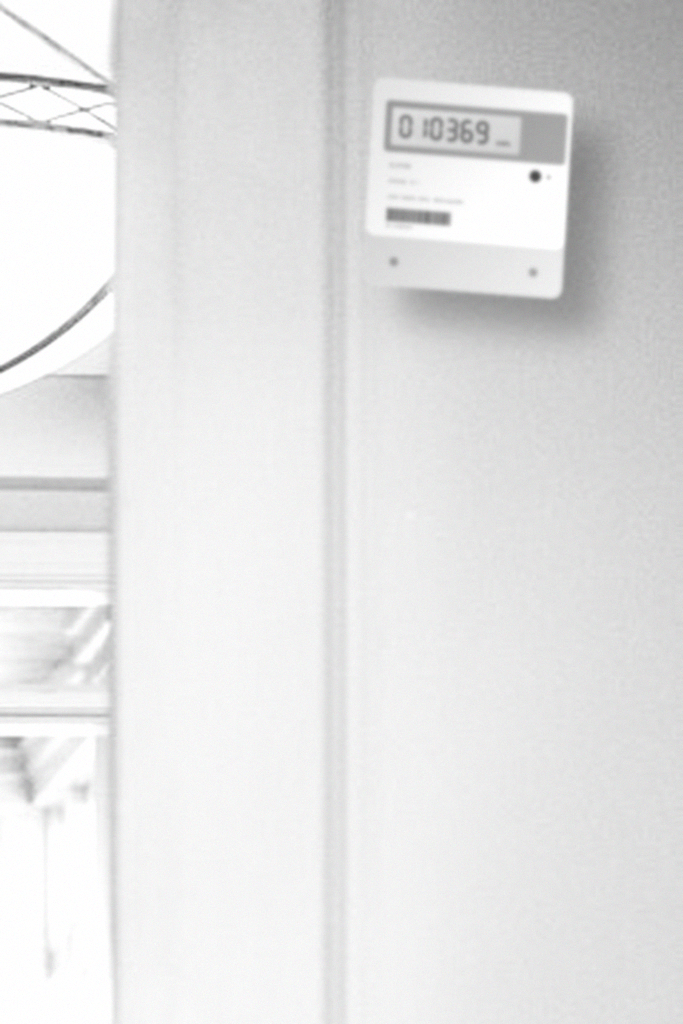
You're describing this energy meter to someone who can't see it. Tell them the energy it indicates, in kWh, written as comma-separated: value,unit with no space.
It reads 10369,kWh
